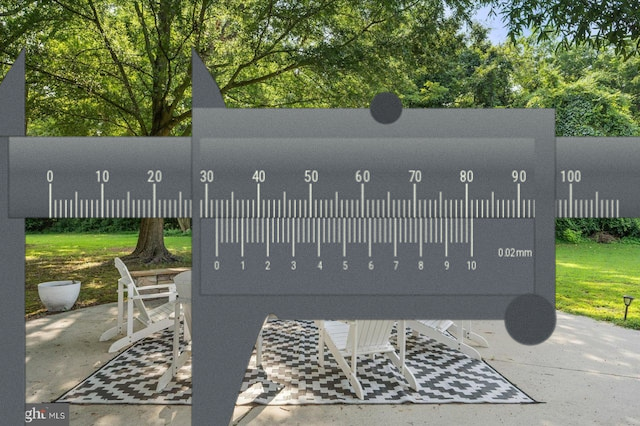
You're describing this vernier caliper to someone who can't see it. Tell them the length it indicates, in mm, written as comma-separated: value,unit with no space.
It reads 32.0,mm
